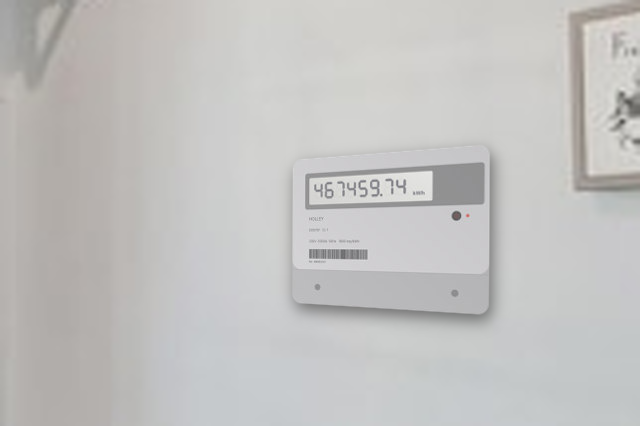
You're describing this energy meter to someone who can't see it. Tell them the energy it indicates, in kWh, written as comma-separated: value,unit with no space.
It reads 467459.74,kWh
